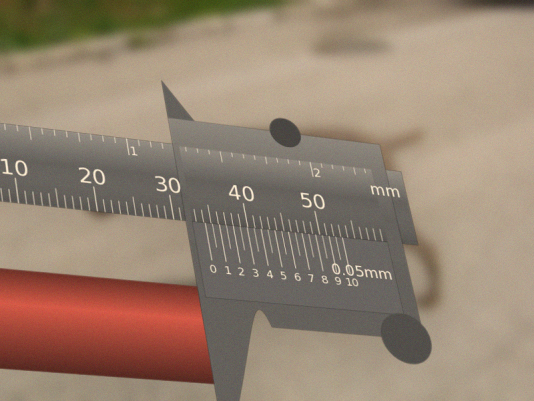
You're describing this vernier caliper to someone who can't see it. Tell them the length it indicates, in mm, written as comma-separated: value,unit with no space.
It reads 34.2,mm
